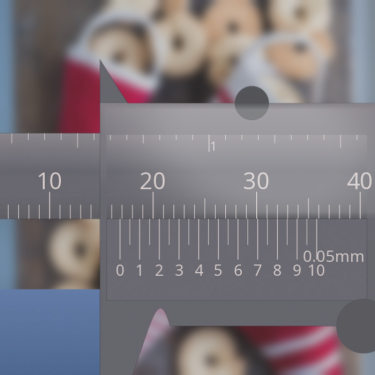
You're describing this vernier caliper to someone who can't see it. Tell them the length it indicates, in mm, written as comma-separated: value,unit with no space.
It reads 16.8,mm
